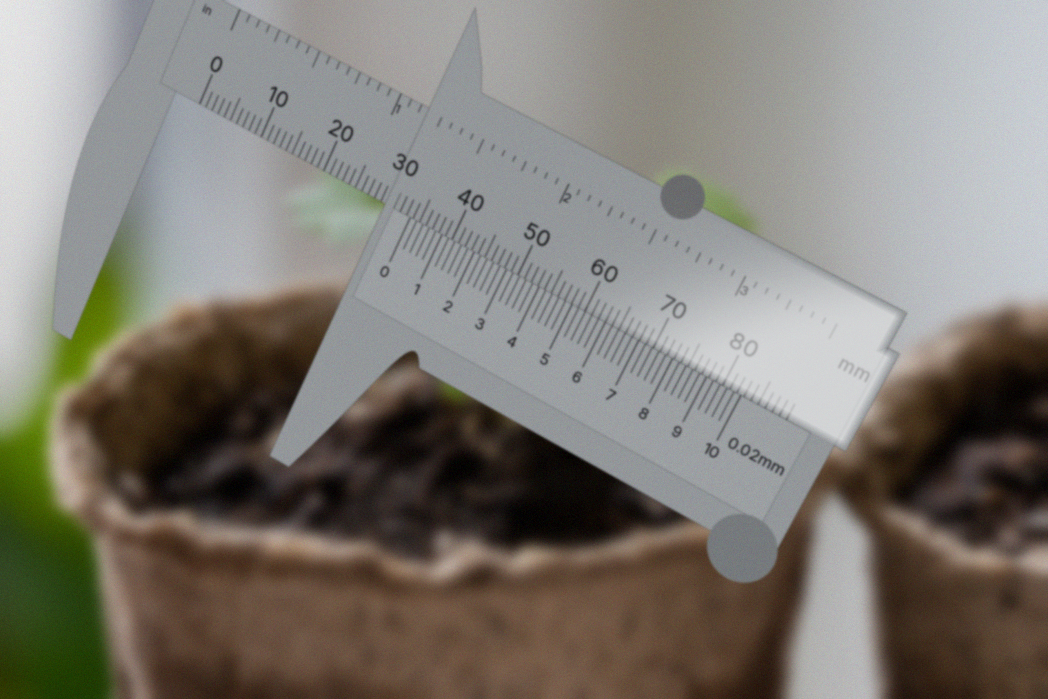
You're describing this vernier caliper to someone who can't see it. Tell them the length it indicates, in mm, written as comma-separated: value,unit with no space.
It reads 33.6,mm
